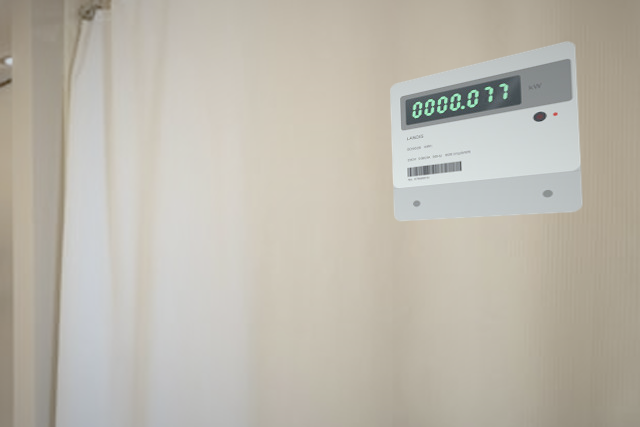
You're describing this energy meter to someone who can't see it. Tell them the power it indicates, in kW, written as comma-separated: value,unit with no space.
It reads 0.077,kW
